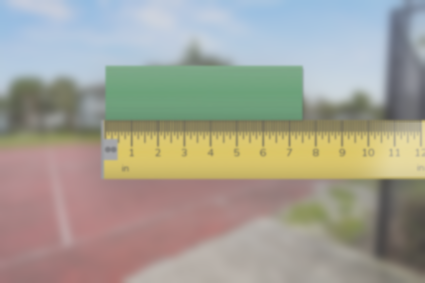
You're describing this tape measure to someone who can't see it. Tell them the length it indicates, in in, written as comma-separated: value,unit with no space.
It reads 7.5,in
